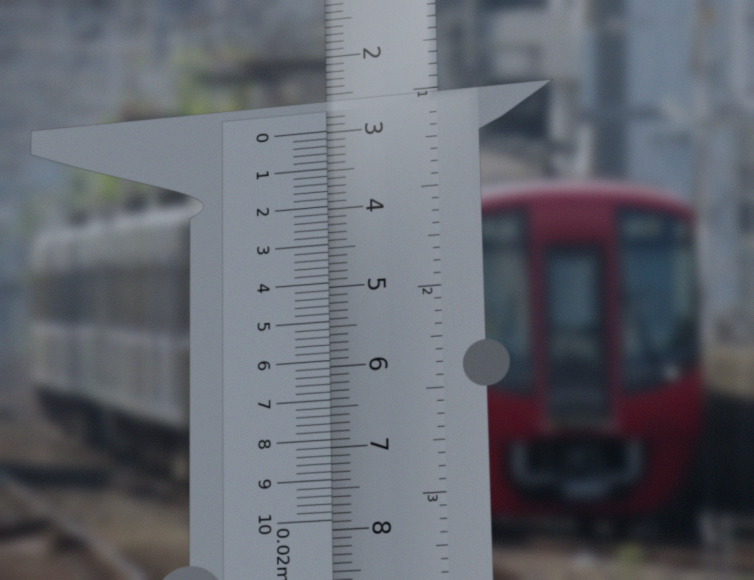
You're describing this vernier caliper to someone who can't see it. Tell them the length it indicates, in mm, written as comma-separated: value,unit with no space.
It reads 29.8,mm
